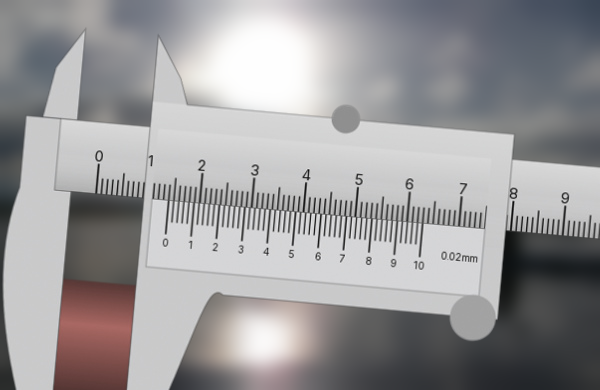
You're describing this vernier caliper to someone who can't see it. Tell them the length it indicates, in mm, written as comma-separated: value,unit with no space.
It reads 14.0,mm
